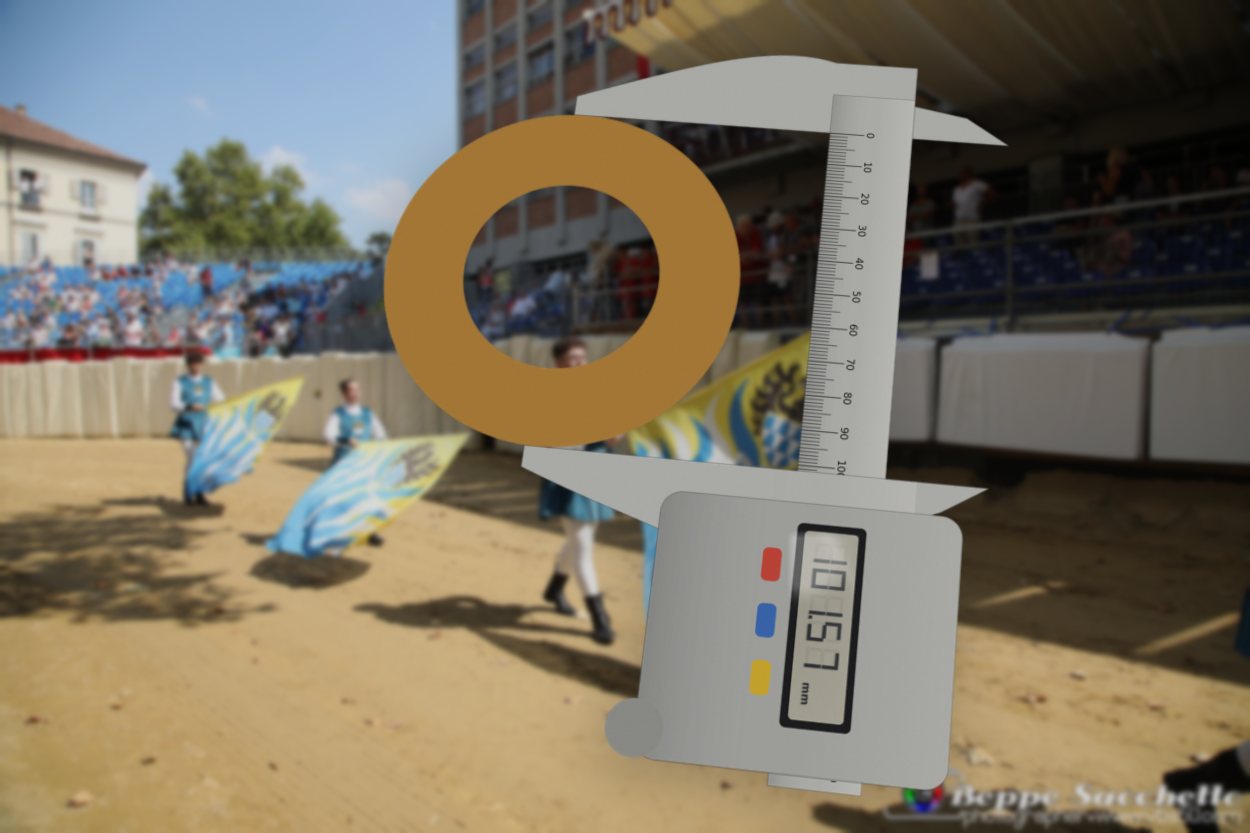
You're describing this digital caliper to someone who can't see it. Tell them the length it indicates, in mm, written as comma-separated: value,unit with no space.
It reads 101.57,mm
